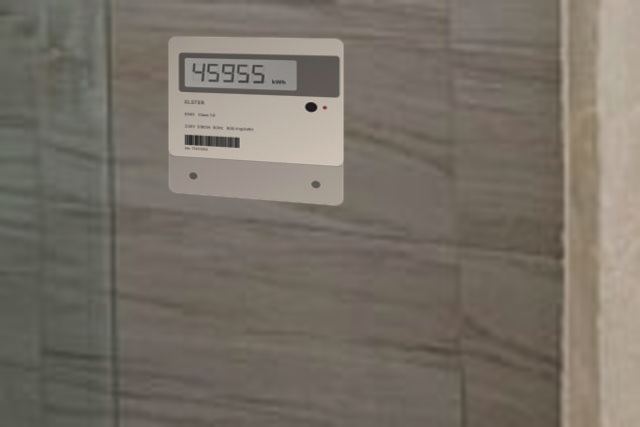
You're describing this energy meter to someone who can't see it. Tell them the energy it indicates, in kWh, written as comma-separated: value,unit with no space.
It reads 45955,kWh
